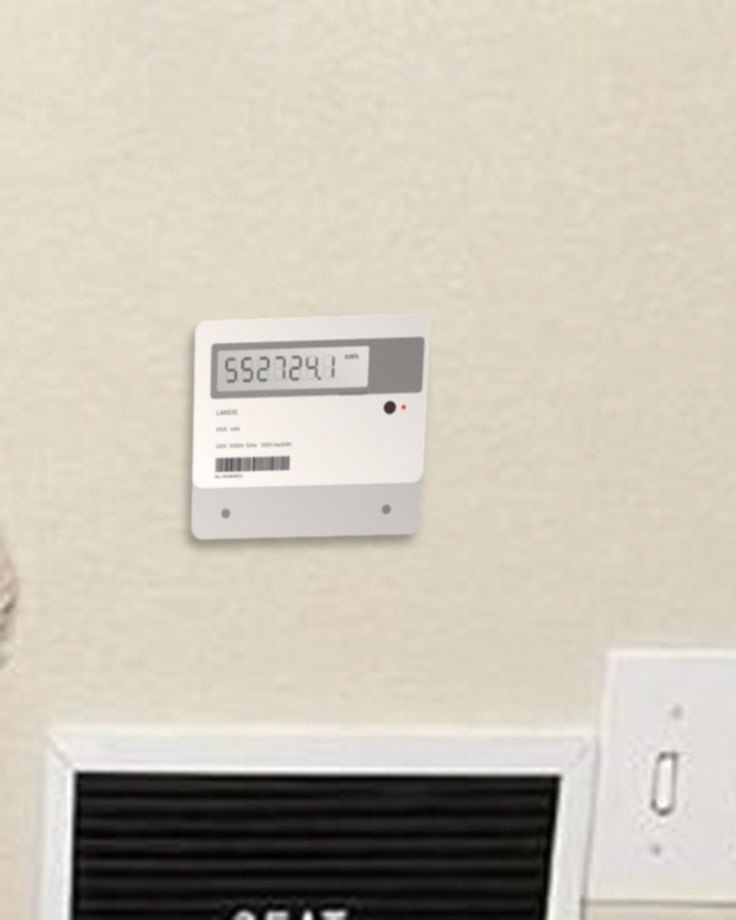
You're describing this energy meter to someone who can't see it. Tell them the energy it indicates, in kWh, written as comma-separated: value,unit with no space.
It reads 552724.1,kWh
